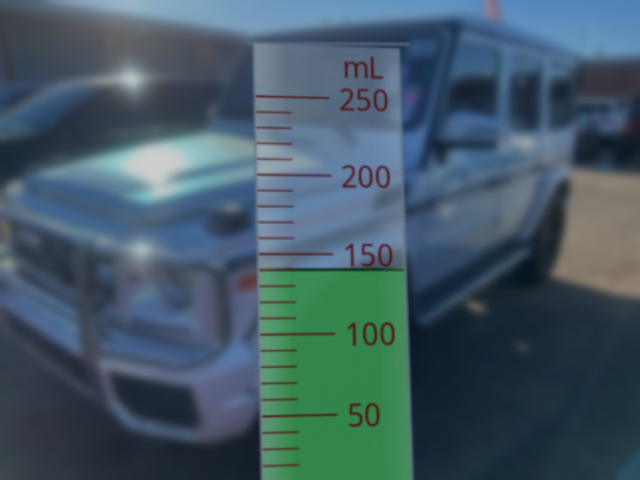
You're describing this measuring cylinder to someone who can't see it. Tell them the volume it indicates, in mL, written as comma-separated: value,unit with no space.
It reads 140,mL
